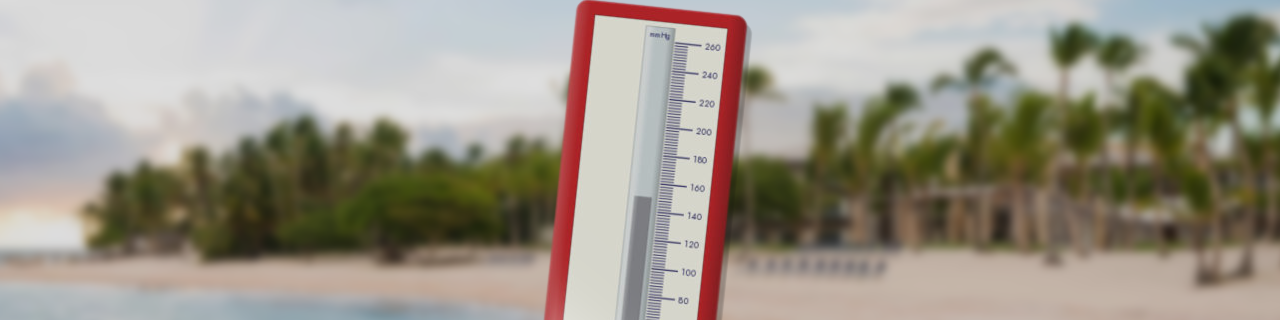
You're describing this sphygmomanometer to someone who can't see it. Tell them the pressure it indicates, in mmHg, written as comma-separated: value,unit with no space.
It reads 150,mmHg
